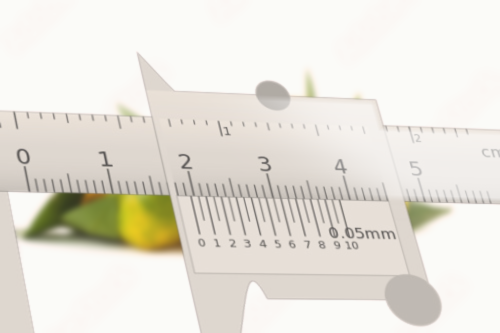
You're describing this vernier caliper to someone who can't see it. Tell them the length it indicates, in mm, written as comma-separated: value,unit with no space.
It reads 19.6,mm
